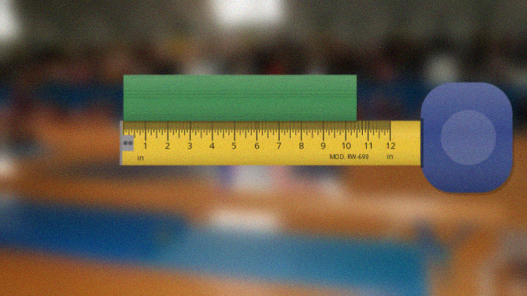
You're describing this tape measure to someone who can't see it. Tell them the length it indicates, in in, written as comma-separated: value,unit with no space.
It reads 10.5,in
